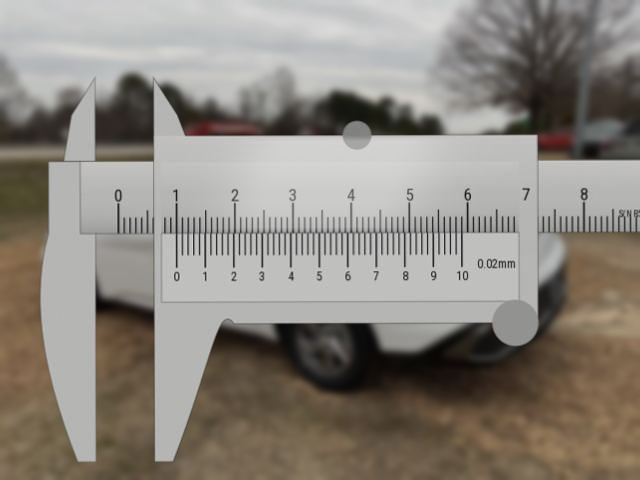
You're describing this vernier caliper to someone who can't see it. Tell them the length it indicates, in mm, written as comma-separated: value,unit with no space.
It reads 10.0,mm
